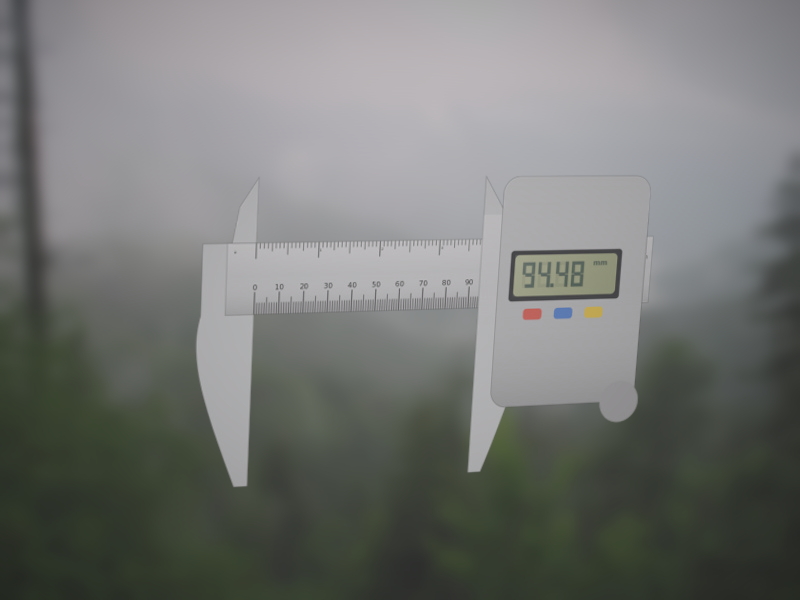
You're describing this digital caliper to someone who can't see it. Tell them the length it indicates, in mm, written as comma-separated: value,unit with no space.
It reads 94.48,mm
